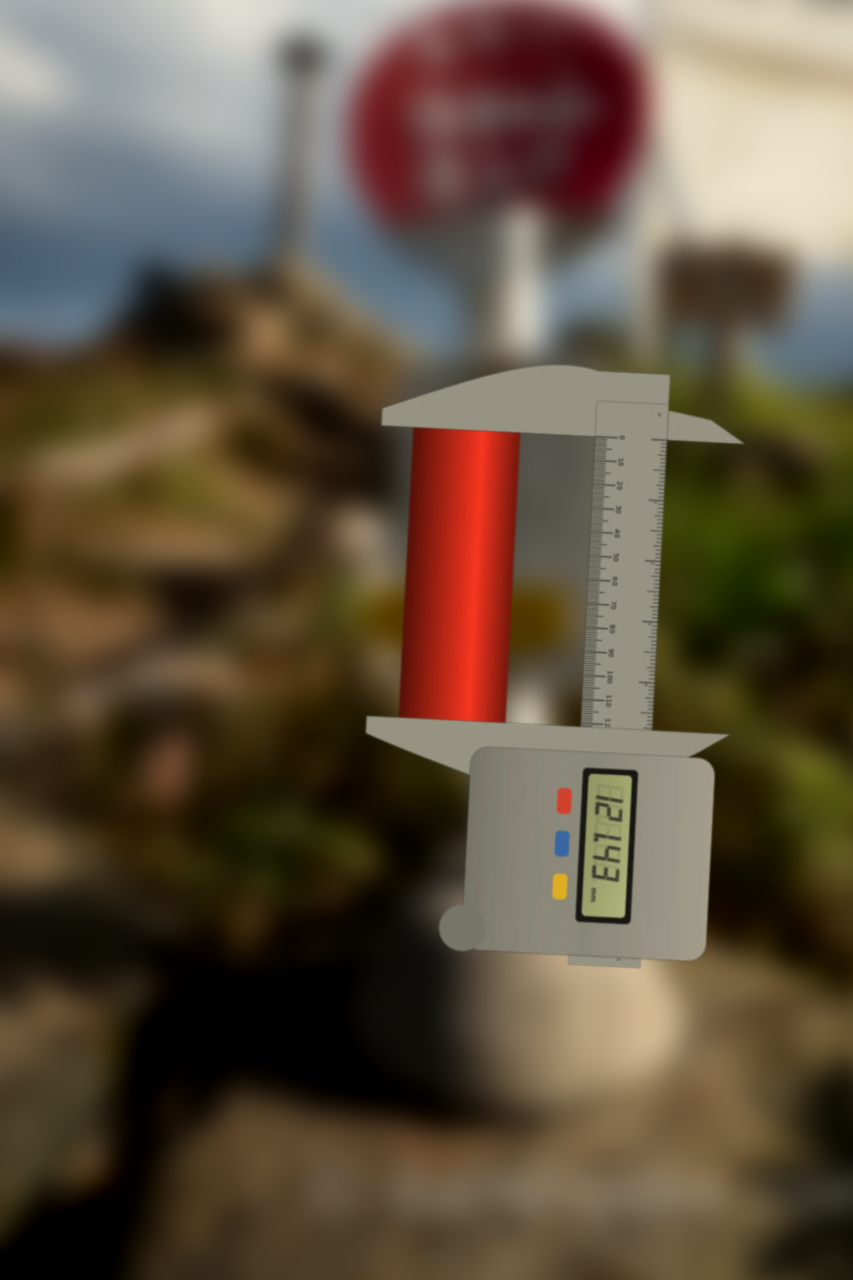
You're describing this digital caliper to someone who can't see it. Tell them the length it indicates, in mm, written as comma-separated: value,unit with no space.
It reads 121.43,mm
